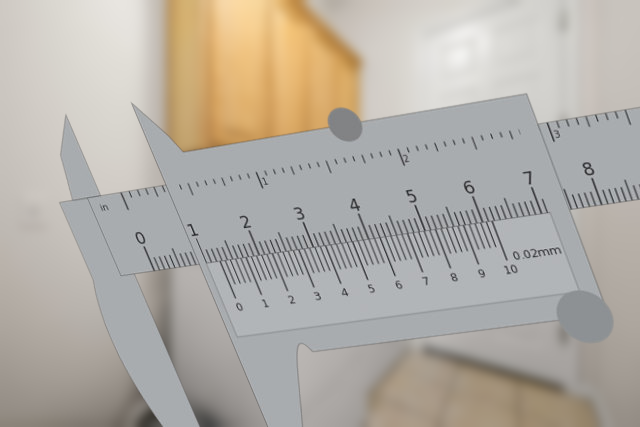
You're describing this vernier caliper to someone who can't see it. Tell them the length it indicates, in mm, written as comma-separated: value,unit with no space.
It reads 12.6,mm
